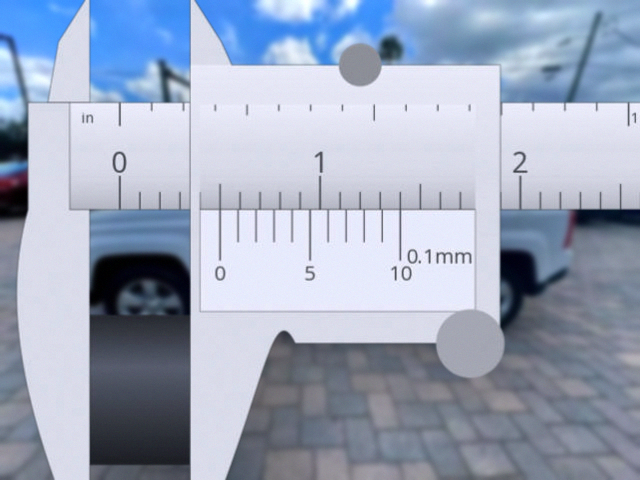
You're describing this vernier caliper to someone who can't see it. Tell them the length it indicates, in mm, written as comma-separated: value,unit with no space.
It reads 5.0,mm
